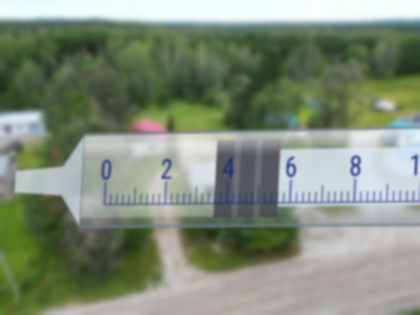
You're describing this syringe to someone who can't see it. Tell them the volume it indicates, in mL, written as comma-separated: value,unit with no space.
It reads 3.6,mL
